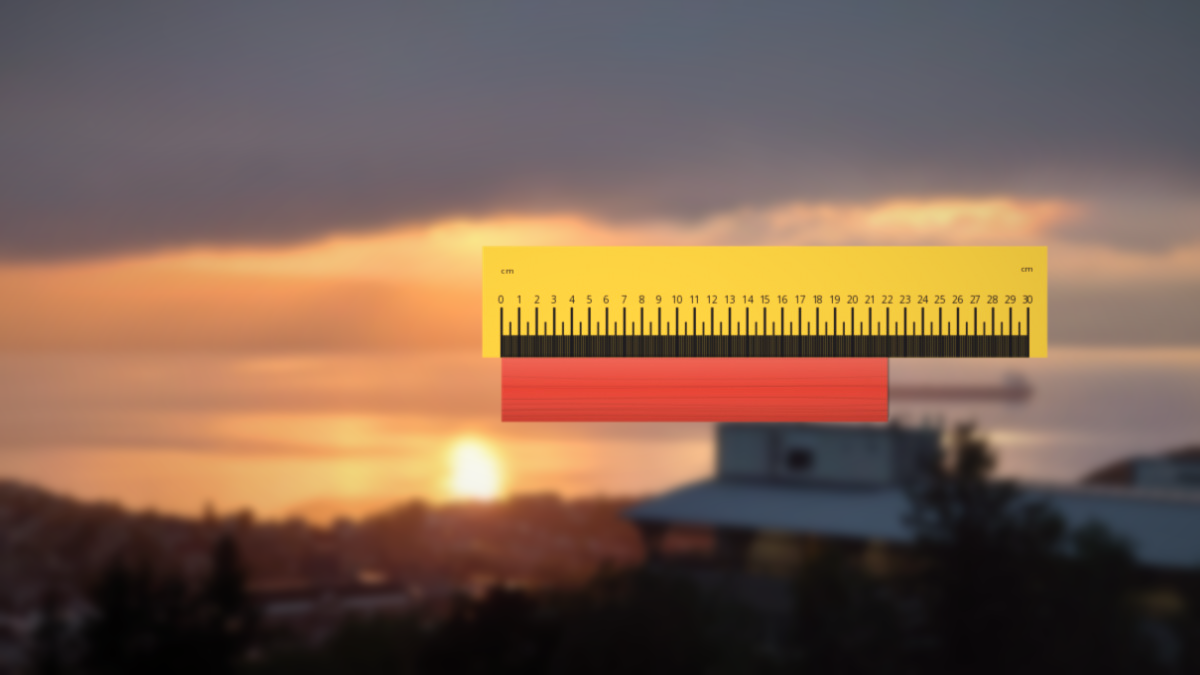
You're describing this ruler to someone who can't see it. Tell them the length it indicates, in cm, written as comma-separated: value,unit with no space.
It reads 22,cm
